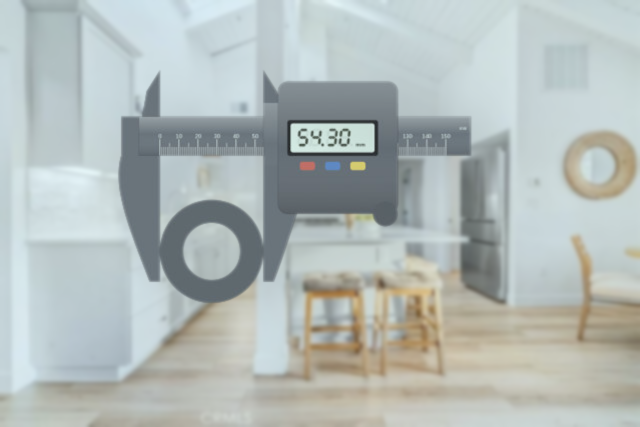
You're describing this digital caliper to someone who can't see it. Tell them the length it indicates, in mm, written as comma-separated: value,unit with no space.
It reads 54.30,mm
